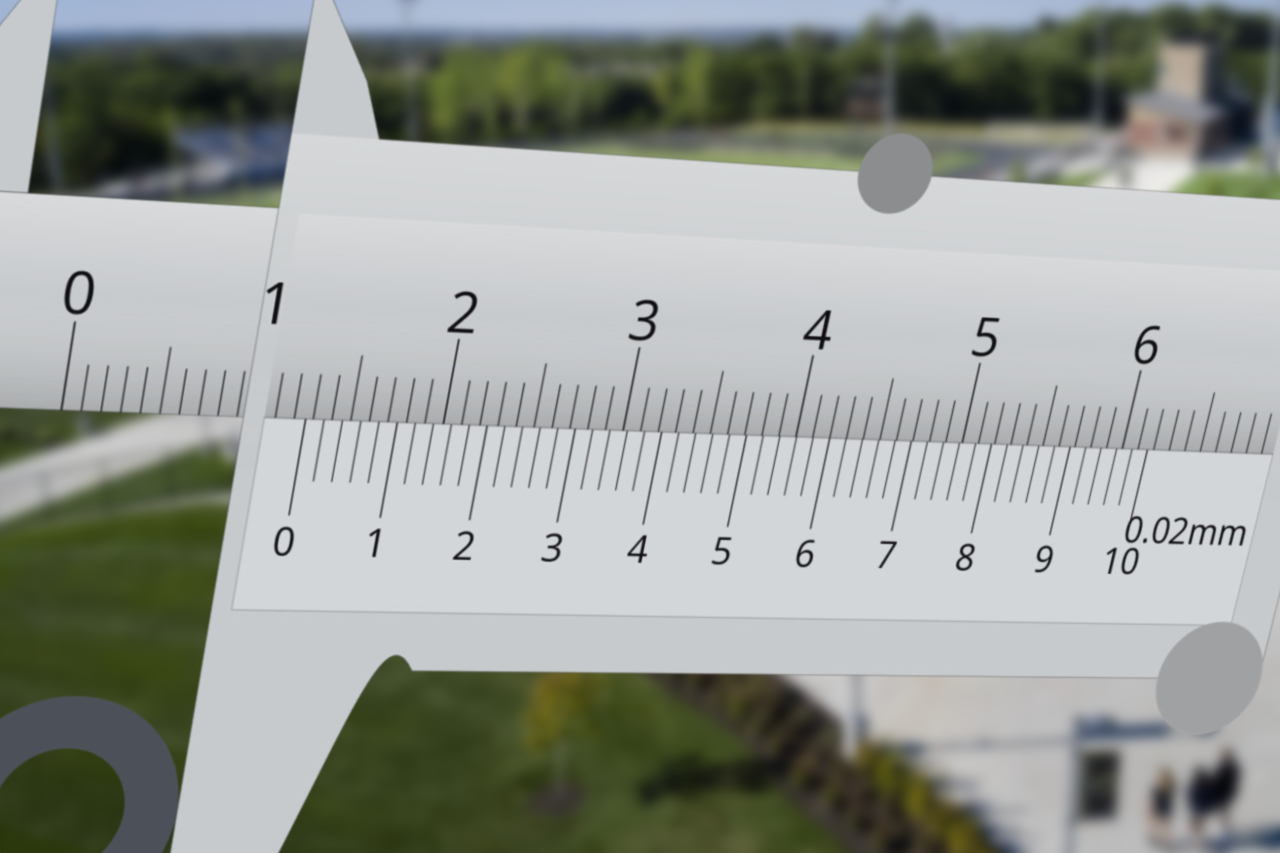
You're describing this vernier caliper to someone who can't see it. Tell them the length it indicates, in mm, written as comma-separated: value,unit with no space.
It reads 12.6,mm
